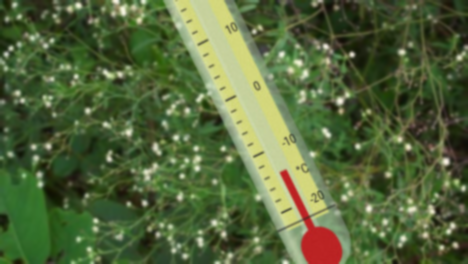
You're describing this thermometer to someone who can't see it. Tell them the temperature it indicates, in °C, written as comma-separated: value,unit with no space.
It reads -14,°C
